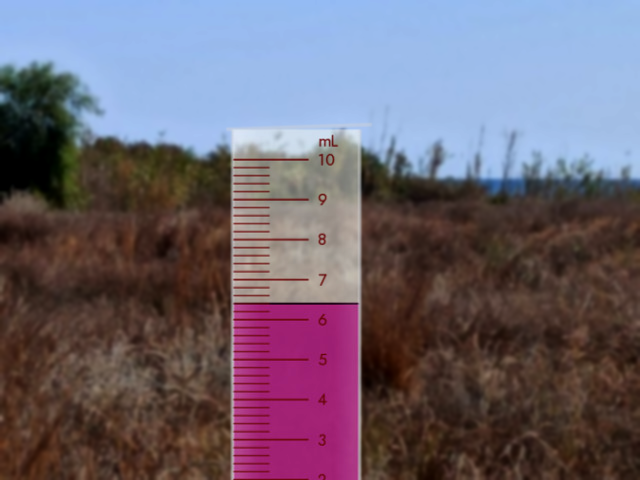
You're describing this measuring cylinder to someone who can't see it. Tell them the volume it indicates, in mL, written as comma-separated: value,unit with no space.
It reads 6.4,mL
